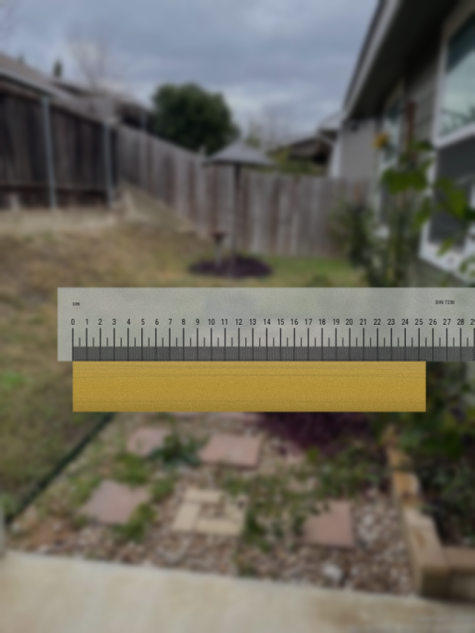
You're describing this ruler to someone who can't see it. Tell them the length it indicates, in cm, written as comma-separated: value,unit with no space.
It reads 25.5,cm
